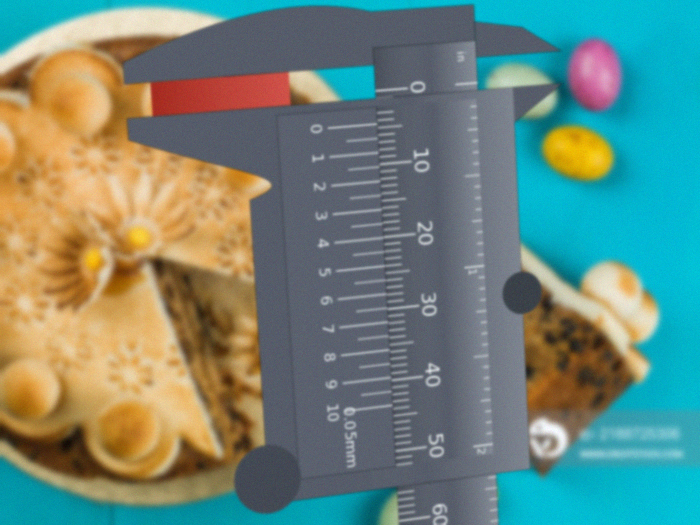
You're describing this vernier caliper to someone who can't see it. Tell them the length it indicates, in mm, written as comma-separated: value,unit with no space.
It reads 4.5,mm
